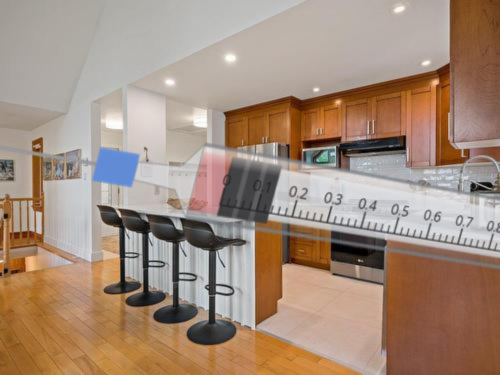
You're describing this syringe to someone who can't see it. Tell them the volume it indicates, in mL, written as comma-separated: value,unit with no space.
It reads 0,mL
